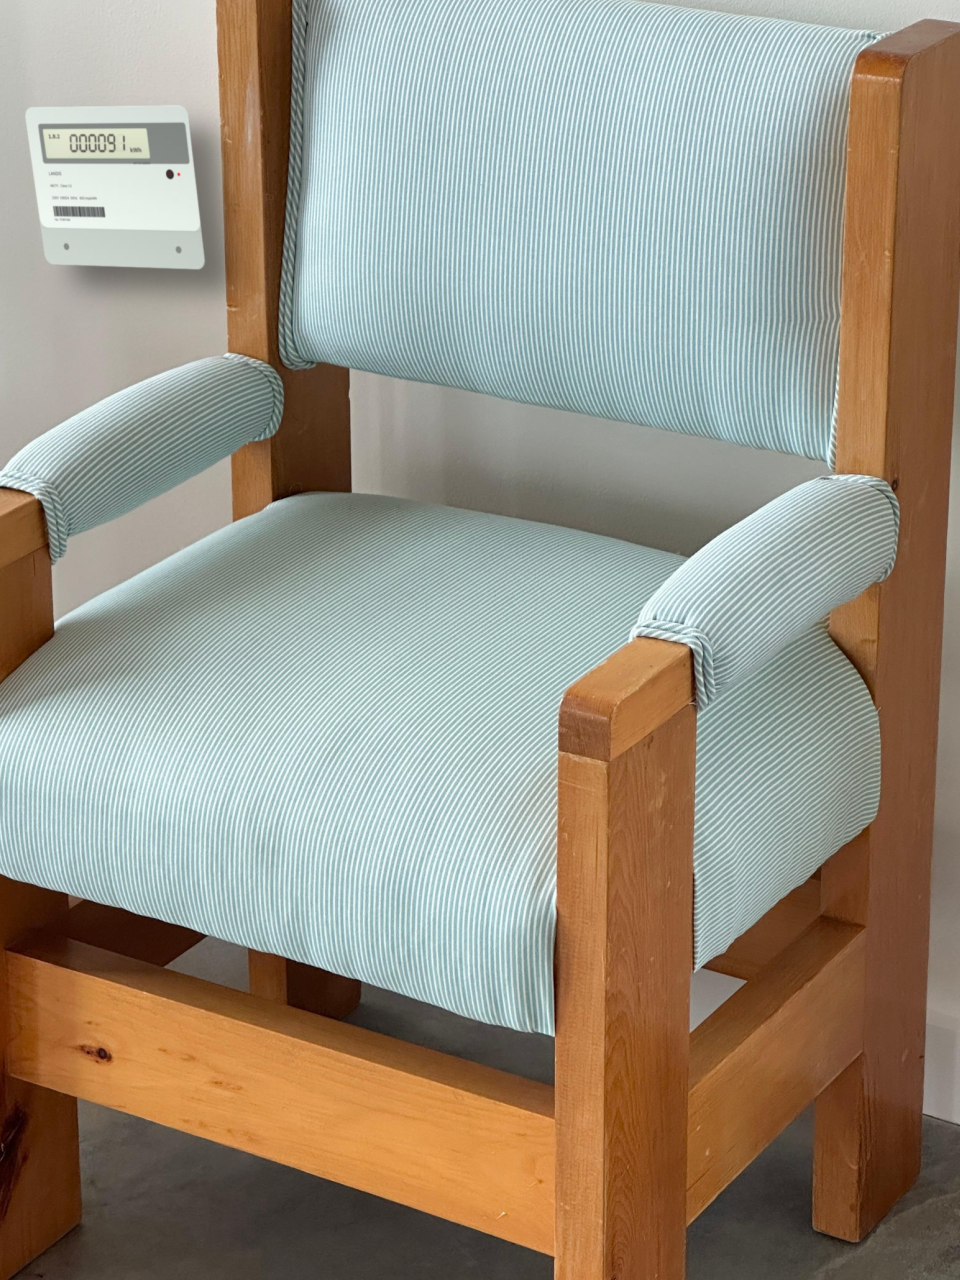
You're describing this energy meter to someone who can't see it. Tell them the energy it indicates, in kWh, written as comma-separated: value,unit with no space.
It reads 91,kWh
